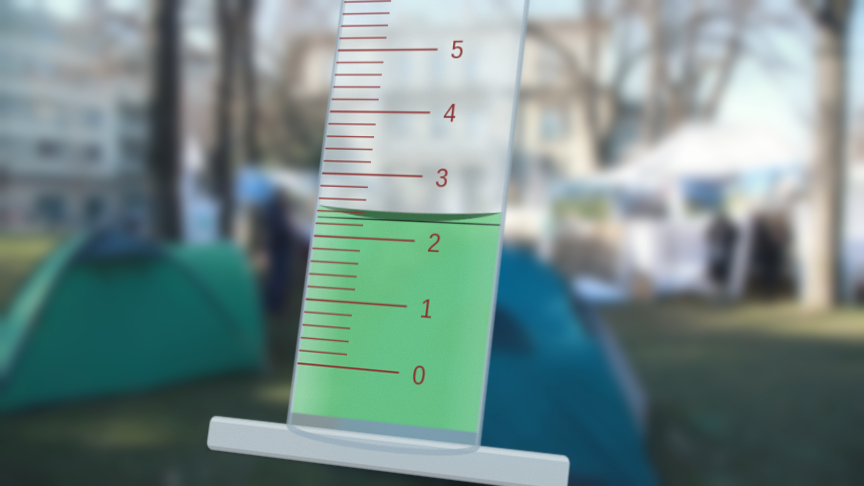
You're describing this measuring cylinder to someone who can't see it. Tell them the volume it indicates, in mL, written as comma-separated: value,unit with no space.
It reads 2.3,mL
